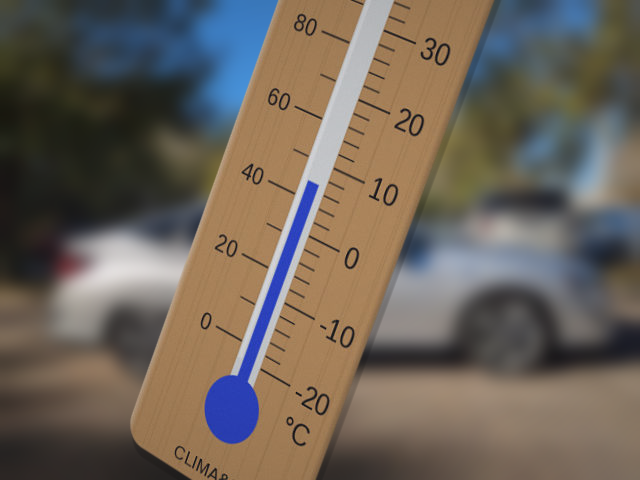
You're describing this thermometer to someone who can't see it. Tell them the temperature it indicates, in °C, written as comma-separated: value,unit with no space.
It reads 7,°C
